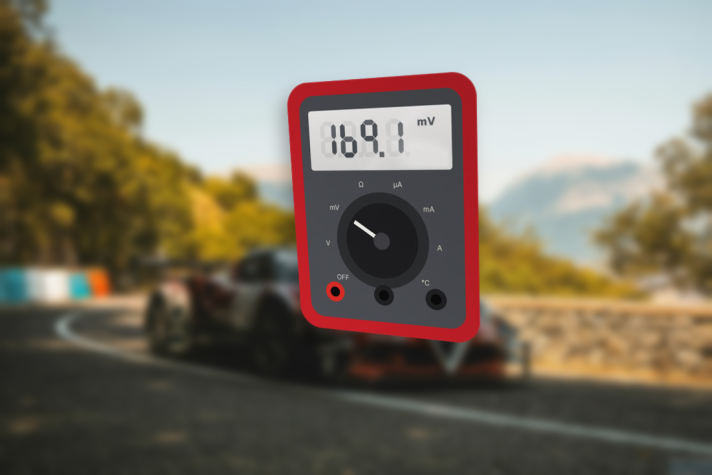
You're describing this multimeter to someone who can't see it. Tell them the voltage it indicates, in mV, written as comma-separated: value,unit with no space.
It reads 169.1,mV
